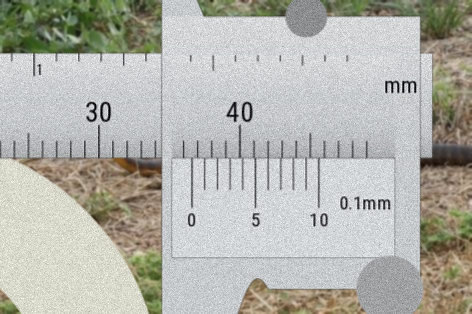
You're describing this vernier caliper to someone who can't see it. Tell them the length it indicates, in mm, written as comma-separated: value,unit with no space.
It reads 36.6,mm
